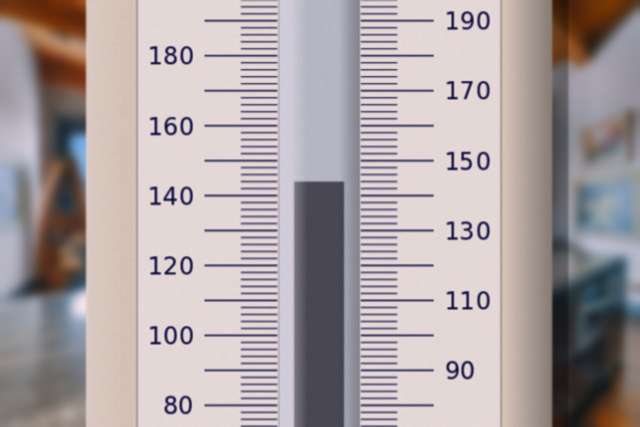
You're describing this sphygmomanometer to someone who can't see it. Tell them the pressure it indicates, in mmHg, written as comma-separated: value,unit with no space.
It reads 144,mmHg
